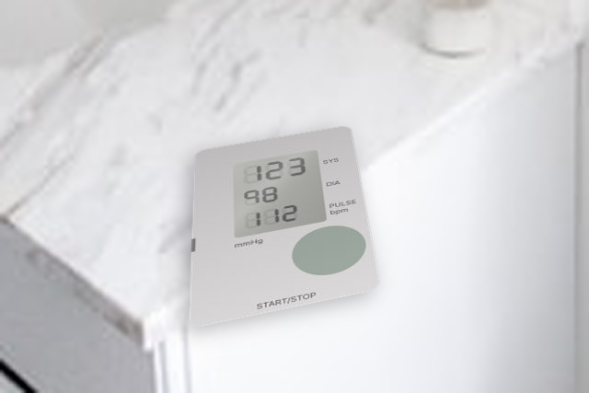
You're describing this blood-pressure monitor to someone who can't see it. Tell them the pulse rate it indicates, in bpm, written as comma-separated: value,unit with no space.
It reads 112,bpm
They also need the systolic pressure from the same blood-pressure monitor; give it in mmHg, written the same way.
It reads 123,mmHg
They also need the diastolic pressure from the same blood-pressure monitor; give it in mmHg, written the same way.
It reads 98,mmHg
